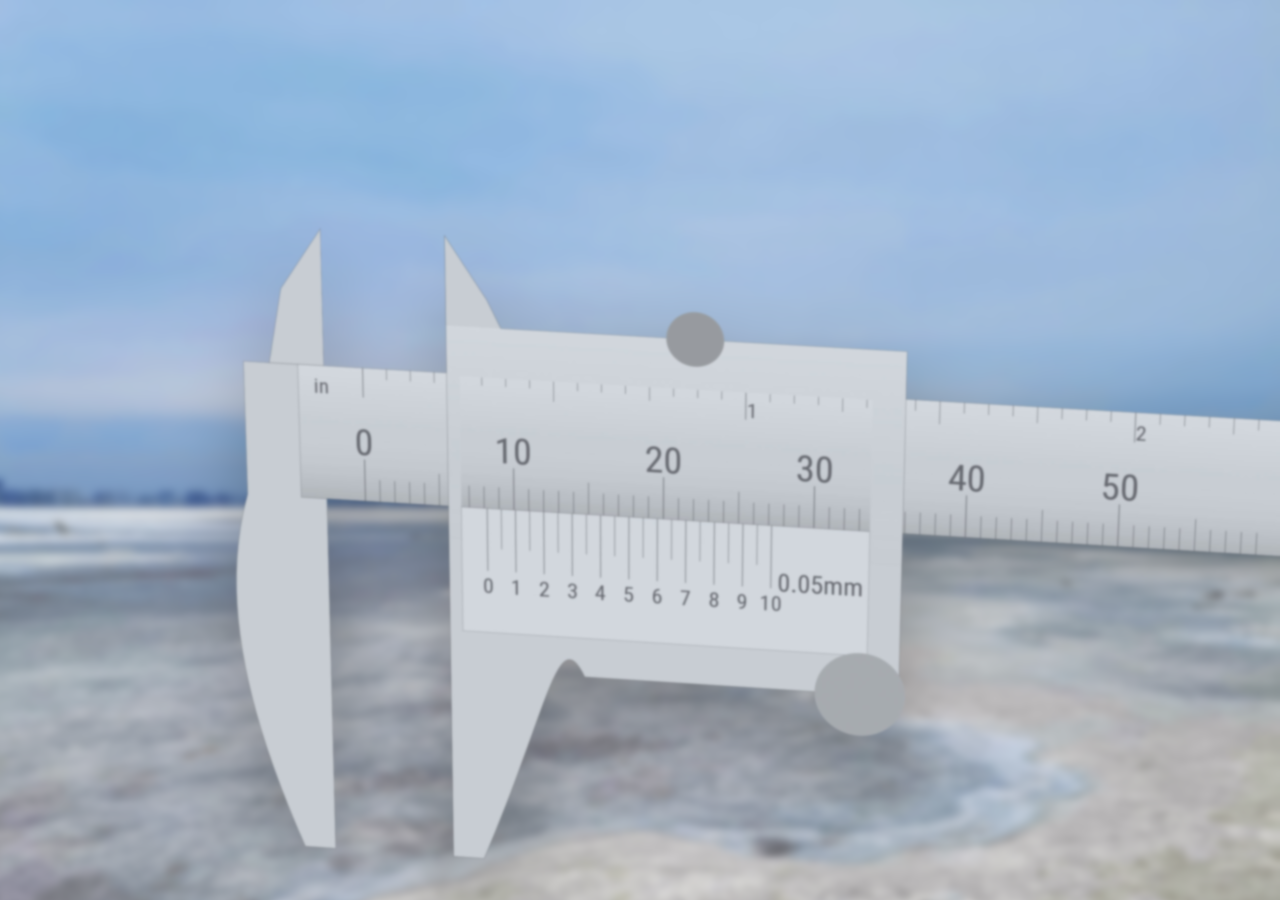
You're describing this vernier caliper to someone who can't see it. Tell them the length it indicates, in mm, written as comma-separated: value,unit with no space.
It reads 8.2,mm
